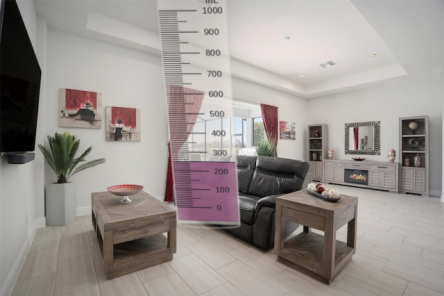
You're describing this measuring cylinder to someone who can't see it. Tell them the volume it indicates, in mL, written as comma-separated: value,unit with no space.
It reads 250,mL
